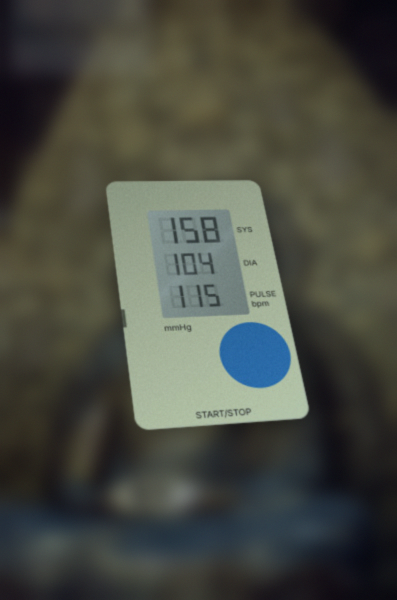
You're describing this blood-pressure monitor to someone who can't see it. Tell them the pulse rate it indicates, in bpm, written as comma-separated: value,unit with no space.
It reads 115,bpm
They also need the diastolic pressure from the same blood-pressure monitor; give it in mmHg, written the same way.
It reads 104,mmHg
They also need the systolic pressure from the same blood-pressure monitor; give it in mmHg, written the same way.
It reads 158,mmHg
